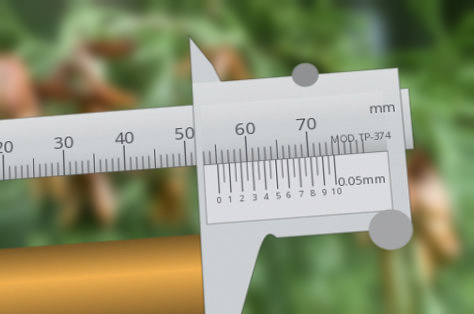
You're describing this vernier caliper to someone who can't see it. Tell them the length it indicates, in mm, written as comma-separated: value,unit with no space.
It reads 55.2,mm
